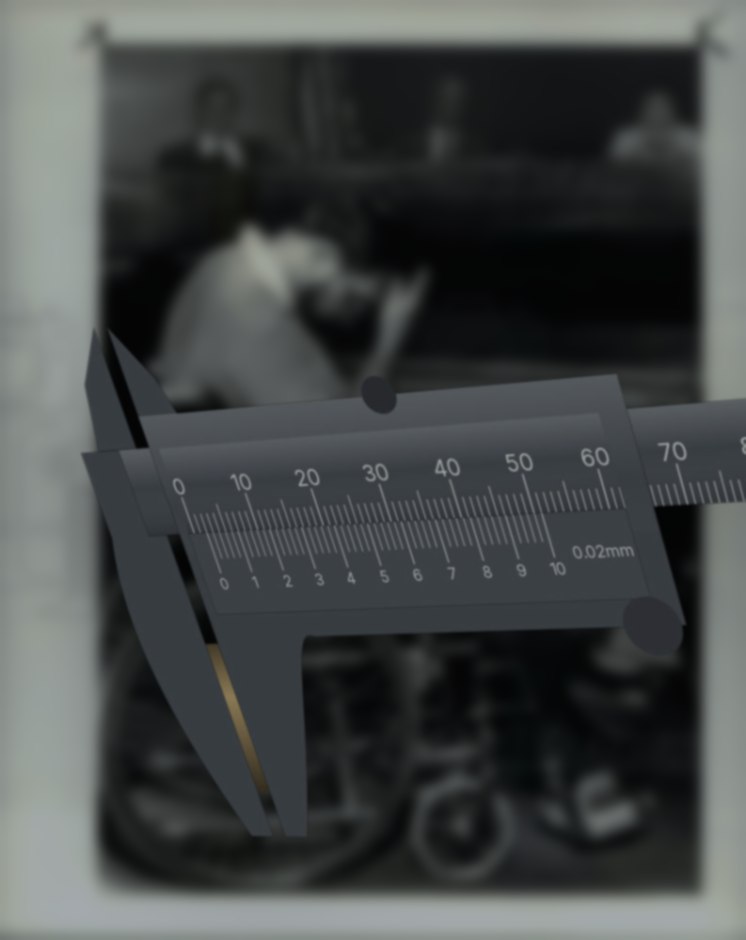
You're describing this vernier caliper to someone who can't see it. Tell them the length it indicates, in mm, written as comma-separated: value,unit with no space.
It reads 2.0,mm
